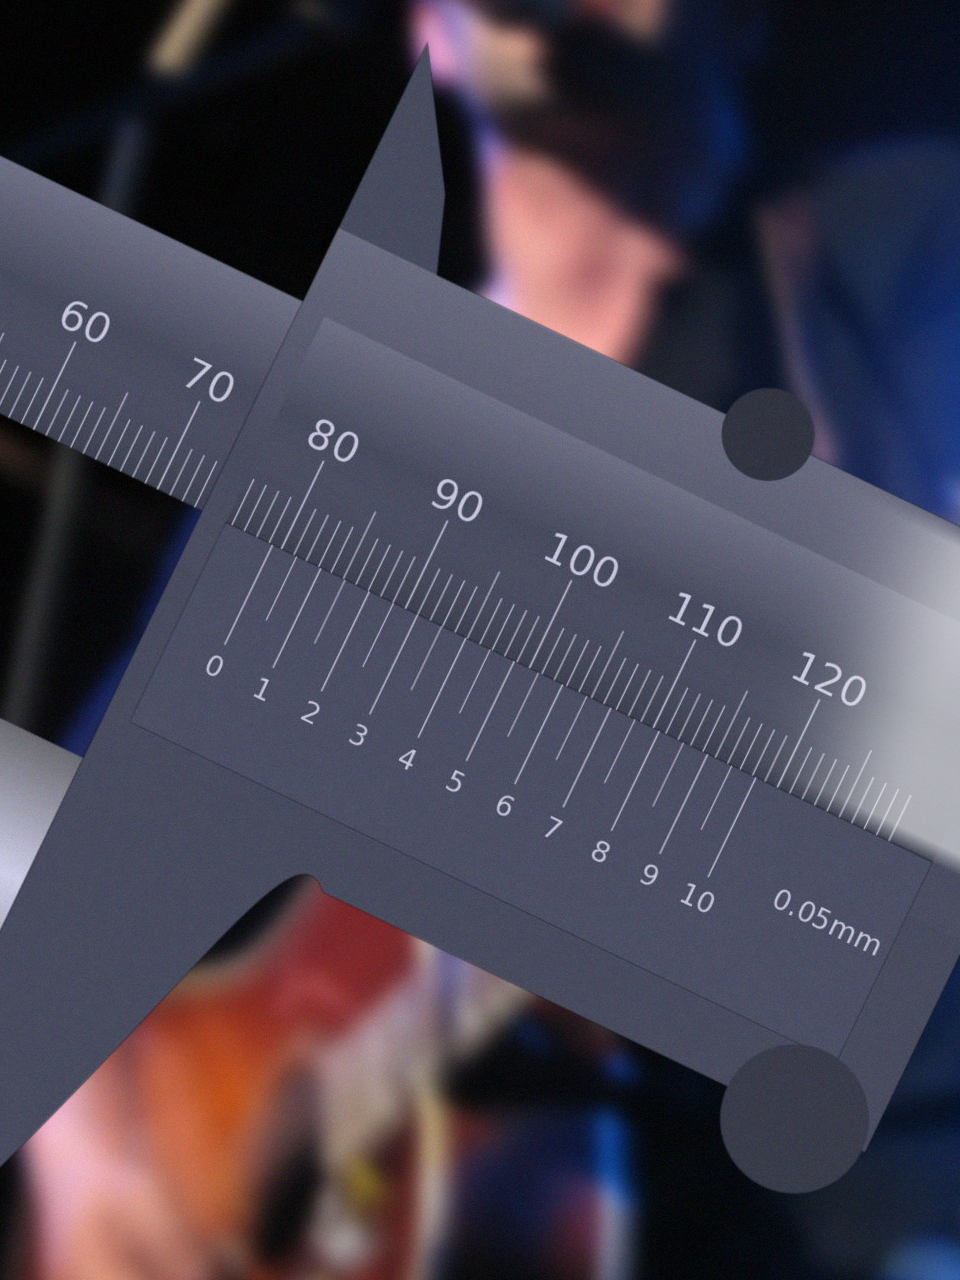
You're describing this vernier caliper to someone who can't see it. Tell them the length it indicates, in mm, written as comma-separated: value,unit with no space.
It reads 79.3,mm
